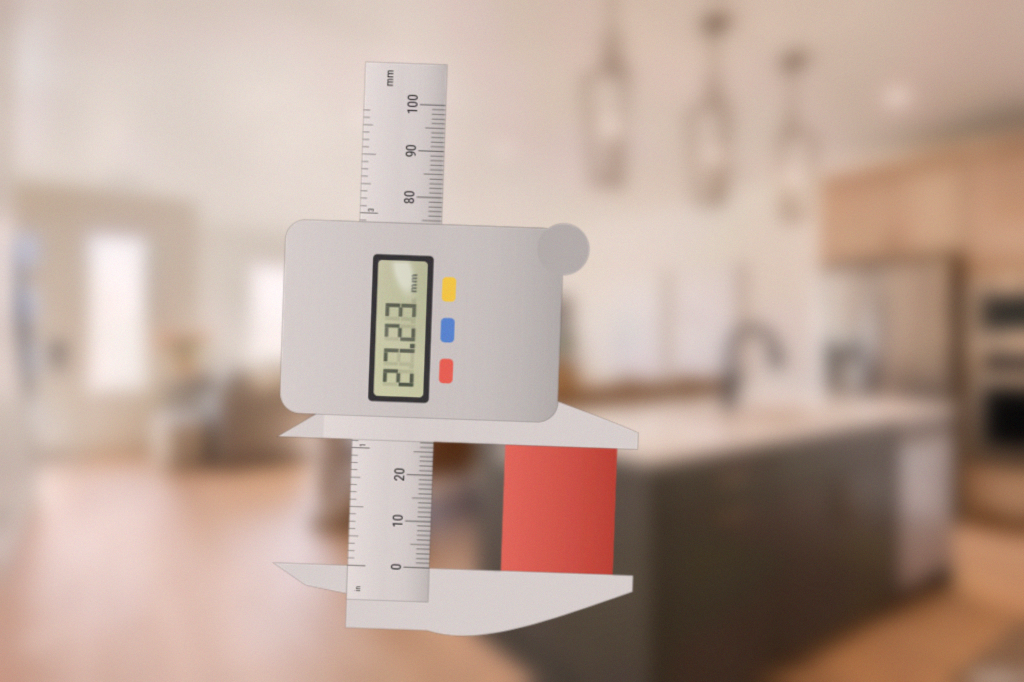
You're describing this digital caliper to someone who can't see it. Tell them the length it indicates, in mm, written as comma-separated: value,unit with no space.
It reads 27.23,mm
